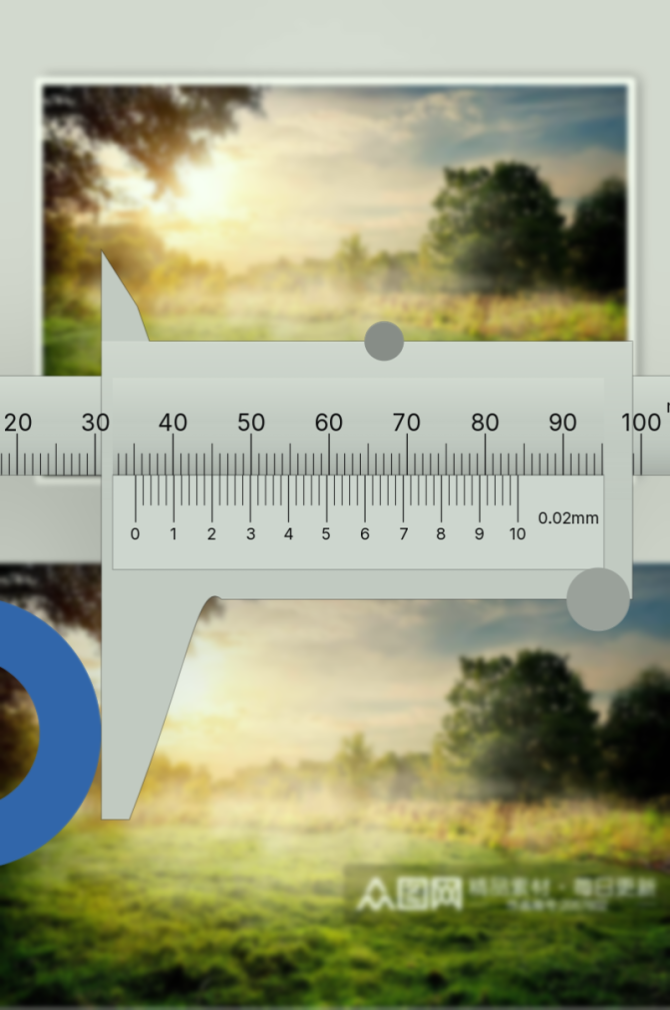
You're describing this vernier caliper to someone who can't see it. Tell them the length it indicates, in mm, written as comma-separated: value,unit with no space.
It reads 35.2,mm
